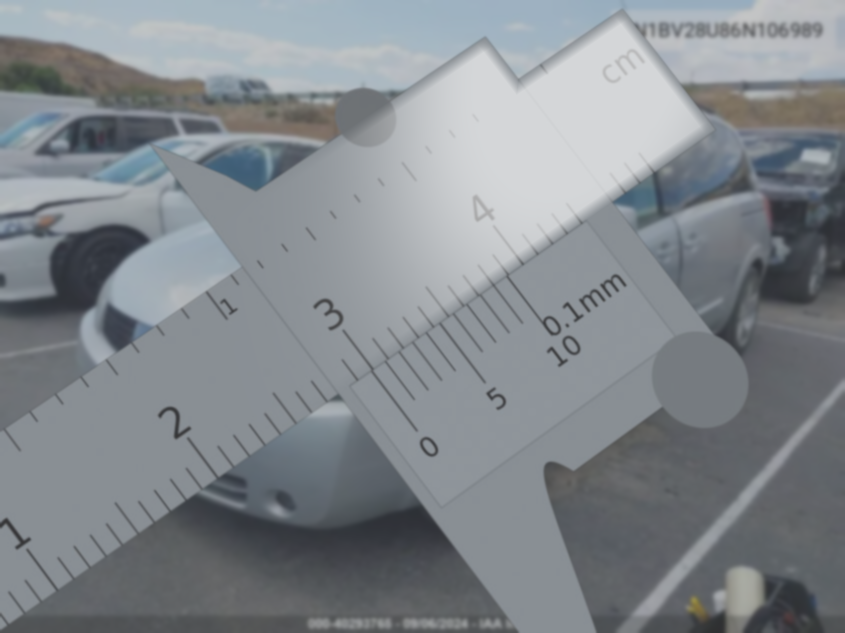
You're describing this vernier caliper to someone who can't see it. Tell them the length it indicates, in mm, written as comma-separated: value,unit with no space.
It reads 29.9,mm
